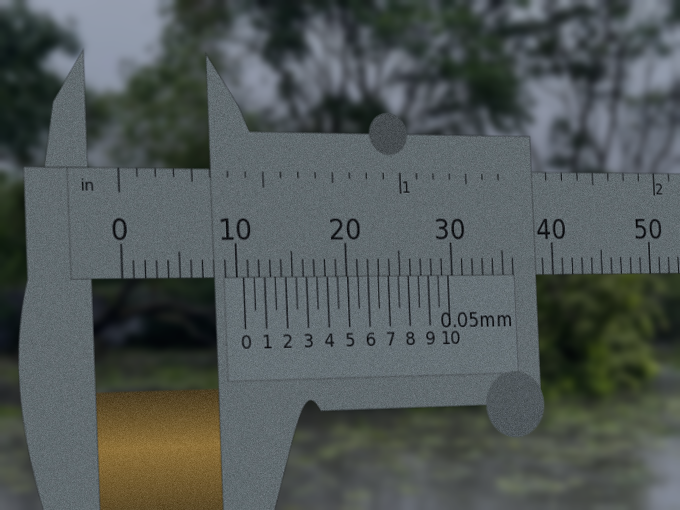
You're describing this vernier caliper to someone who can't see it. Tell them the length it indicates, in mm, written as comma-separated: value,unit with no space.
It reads 10.6,mm
